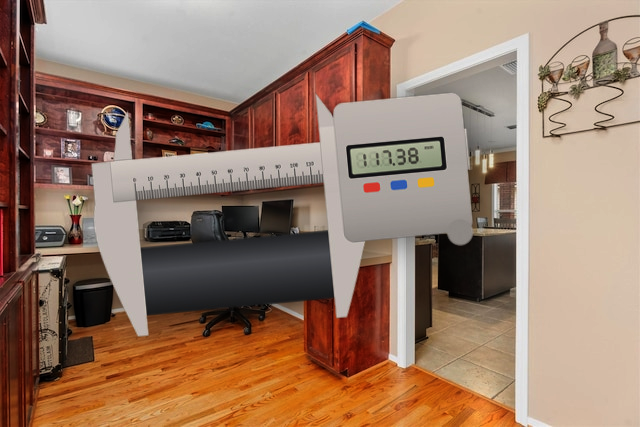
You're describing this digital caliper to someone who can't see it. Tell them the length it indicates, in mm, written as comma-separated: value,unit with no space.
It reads 117.38,mm
